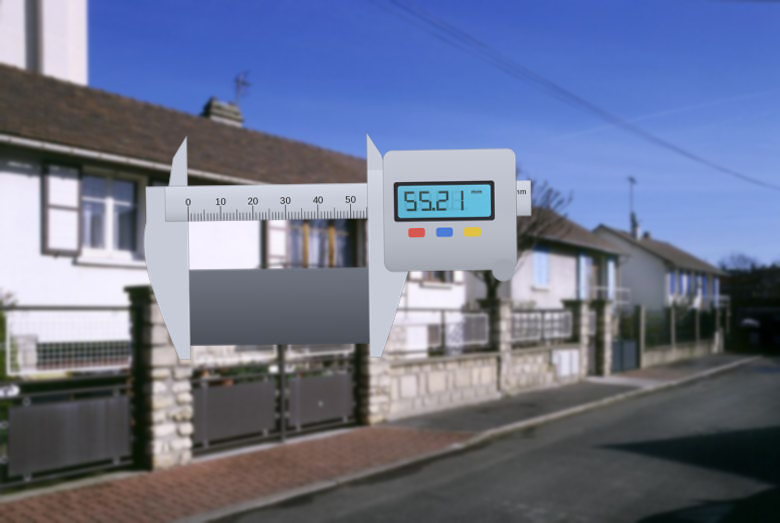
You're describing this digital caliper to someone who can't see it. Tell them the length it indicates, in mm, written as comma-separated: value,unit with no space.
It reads 55.21,mm
